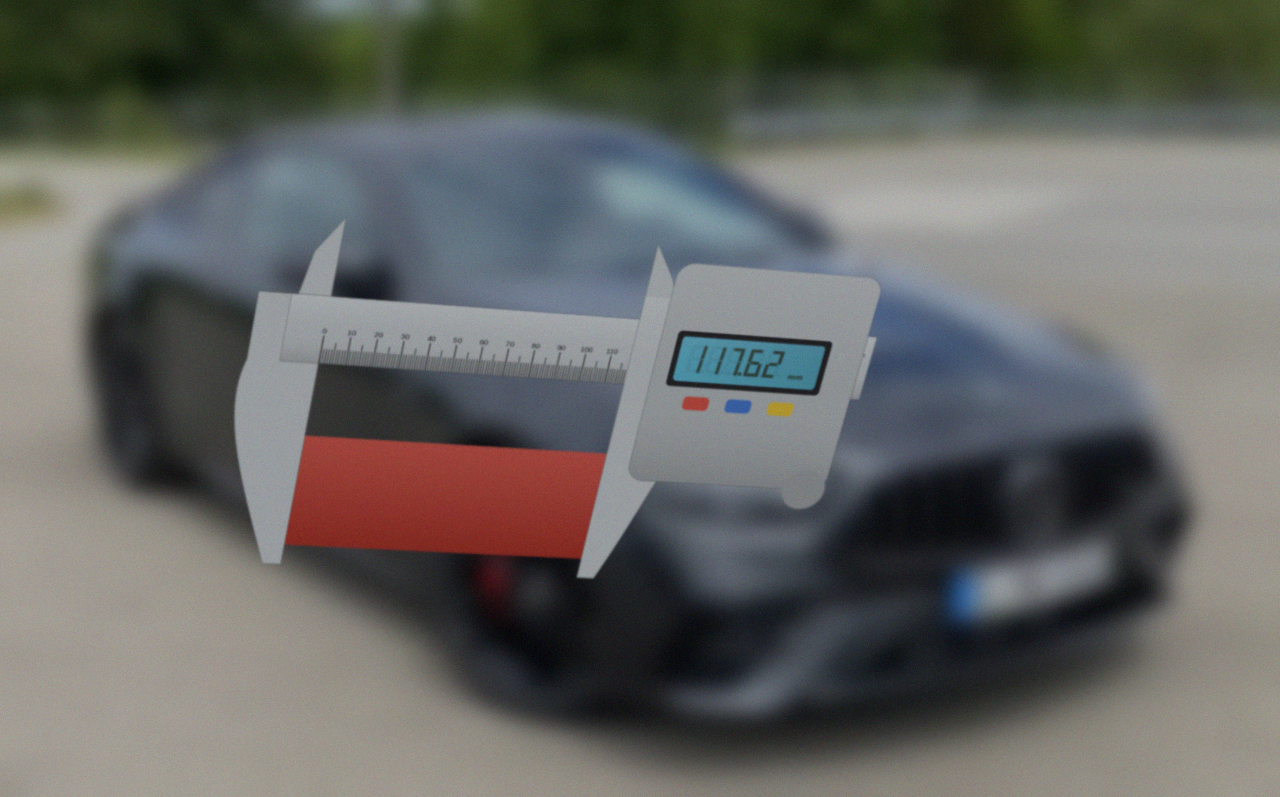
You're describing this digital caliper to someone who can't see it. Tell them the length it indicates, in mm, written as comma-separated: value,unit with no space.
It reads 117.62,mm
